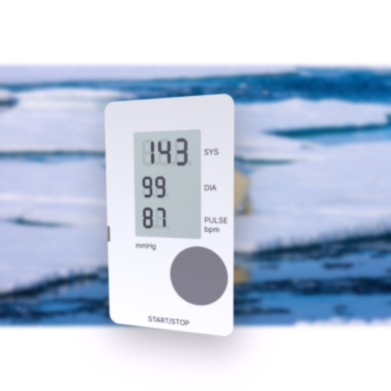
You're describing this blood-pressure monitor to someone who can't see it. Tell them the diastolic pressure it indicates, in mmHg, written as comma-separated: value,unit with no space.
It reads 99,mmHg
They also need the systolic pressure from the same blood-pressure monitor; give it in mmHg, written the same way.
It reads 143,mmHg
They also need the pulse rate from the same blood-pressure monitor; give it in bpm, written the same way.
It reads 87,bpm
